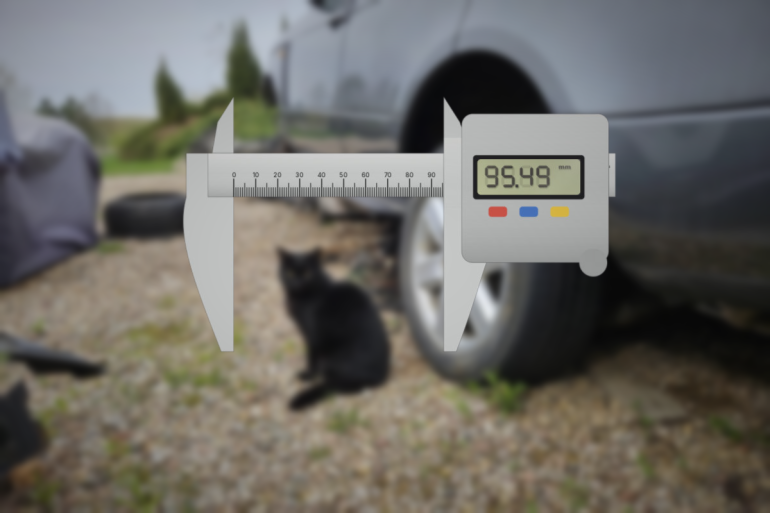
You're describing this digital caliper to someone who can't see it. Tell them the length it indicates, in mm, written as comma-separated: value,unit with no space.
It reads 95.49,mm
